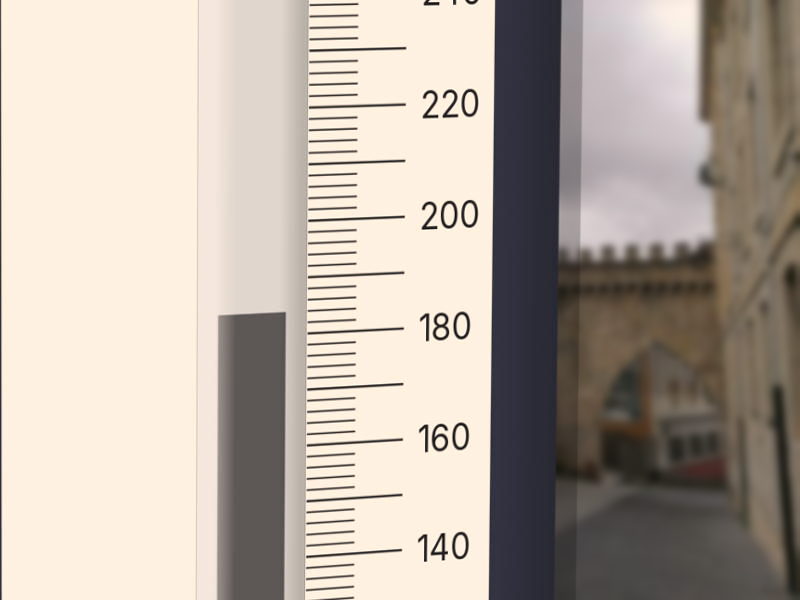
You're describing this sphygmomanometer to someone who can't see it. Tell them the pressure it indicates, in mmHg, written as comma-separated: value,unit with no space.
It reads 184,mmHg
